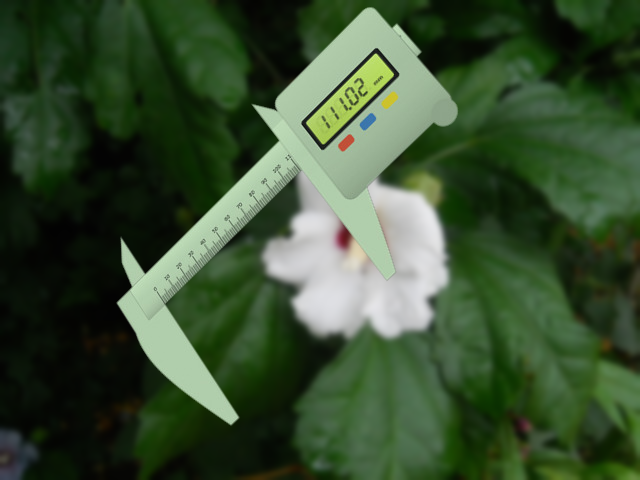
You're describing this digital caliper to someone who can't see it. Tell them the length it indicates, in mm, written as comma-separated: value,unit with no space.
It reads 111.02,mm
